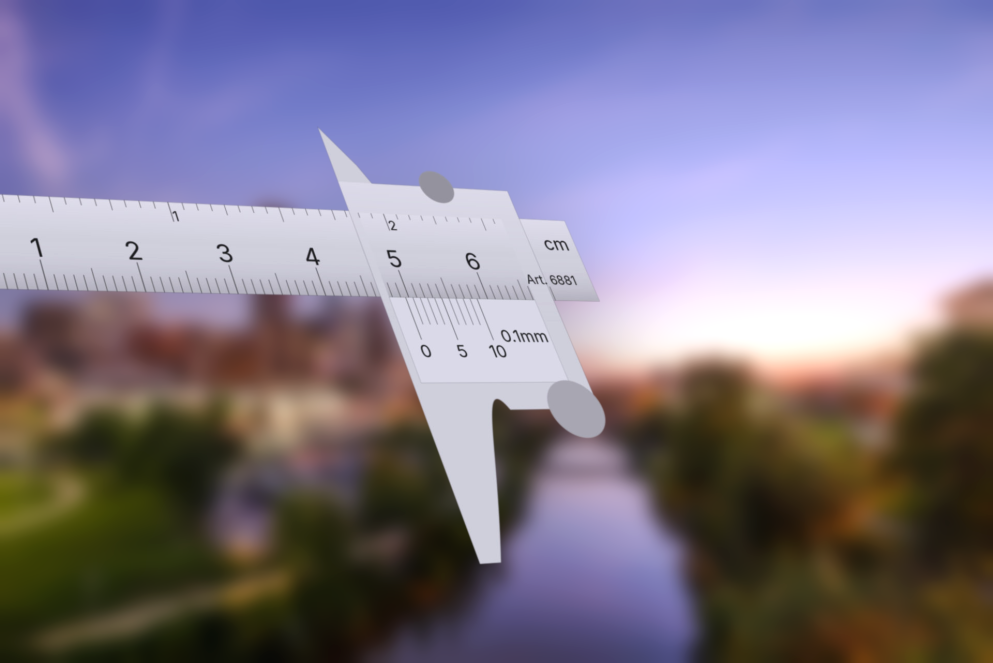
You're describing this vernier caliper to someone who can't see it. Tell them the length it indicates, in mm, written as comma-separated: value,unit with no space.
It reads 49.6,mm
